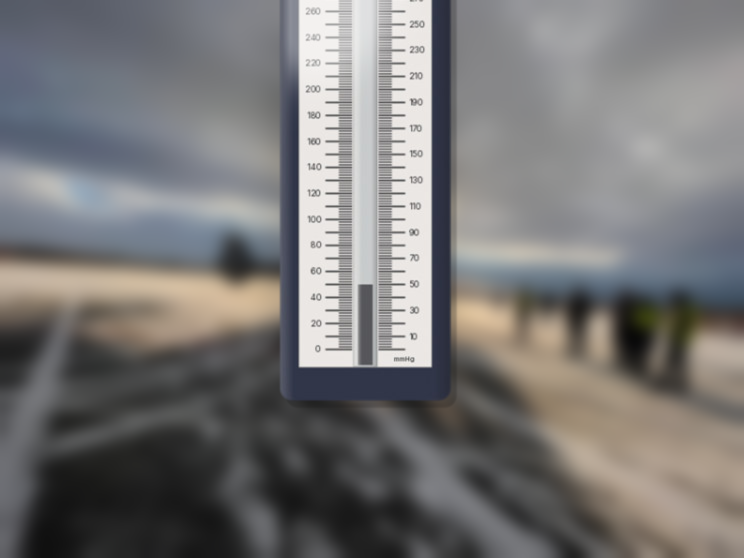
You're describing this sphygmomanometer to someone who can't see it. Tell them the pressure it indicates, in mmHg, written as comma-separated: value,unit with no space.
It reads 50,mmHg
